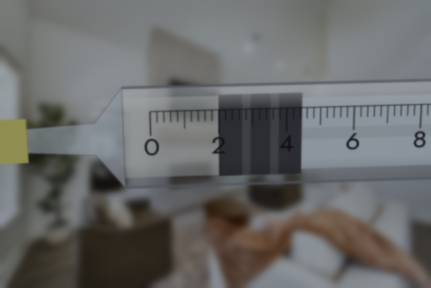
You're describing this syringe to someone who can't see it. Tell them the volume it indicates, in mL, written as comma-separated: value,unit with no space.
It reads 2,mL
